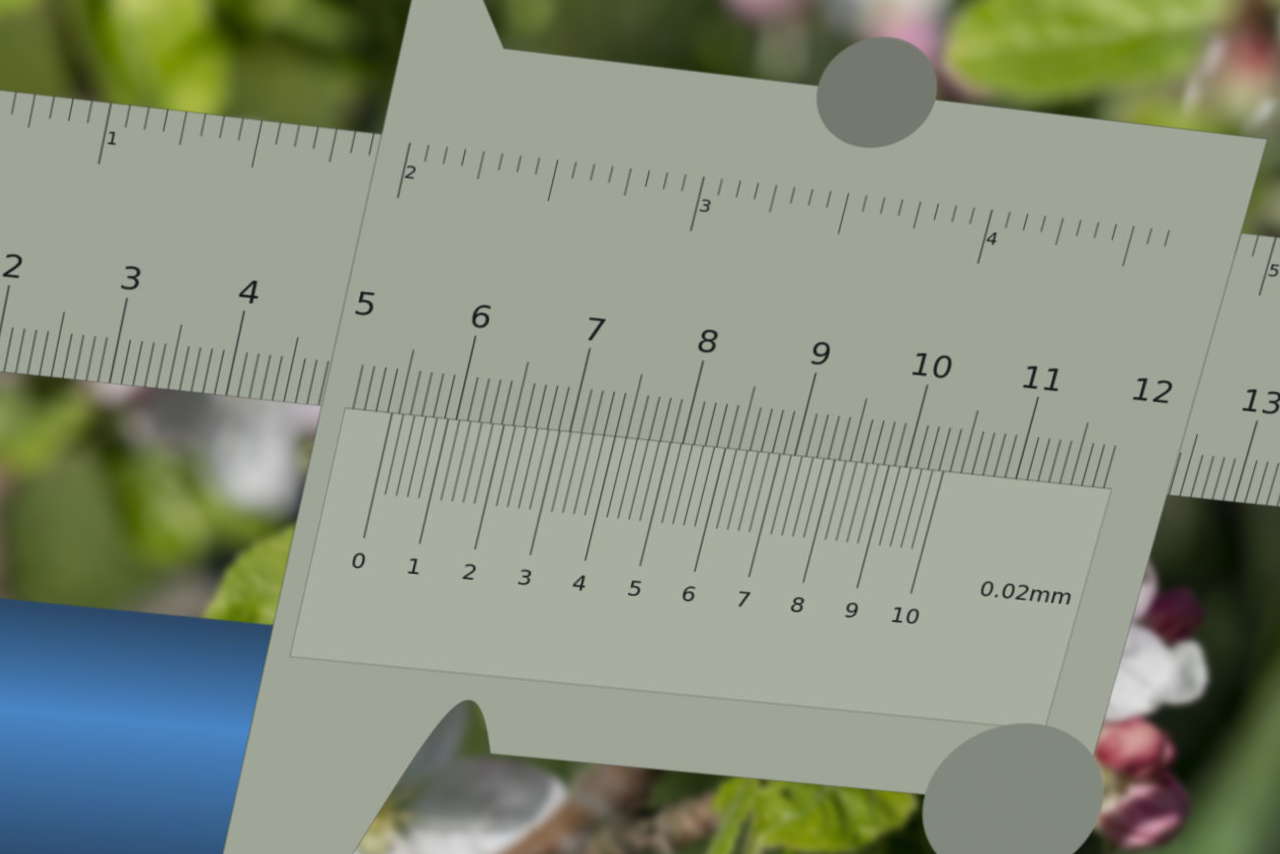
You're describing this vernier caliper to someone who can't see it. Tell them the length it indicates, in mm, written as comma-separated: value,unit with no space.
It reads 54.4,mm
